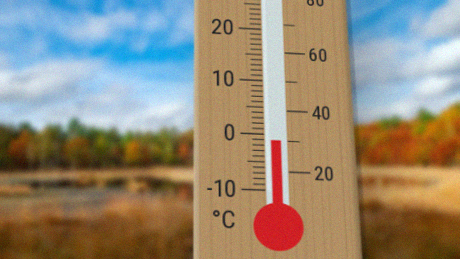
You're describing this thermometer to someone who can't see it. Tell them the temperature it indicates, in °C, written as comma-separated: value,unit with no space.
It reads -1,°C
